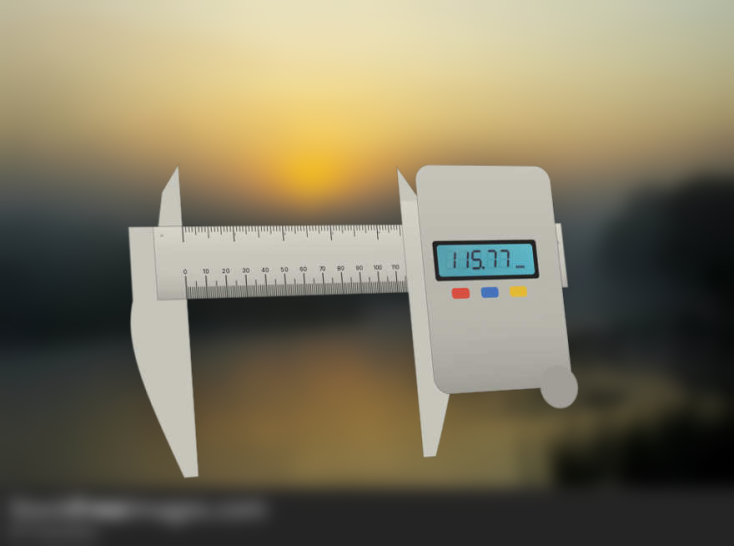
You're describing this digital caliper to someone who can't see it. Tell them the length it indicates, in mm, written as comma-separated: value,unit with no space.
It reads 115.77,mm
